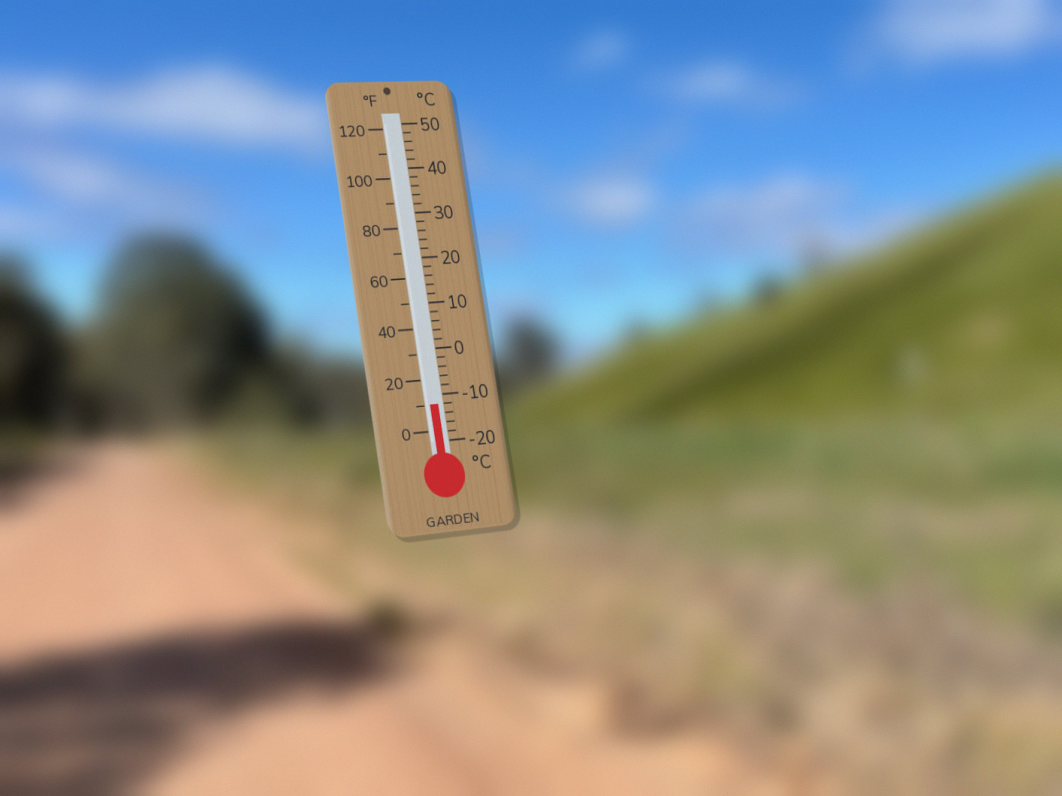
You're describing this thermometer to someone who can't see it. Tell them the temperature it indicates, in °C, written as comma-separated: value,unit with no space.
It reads -12,°C
